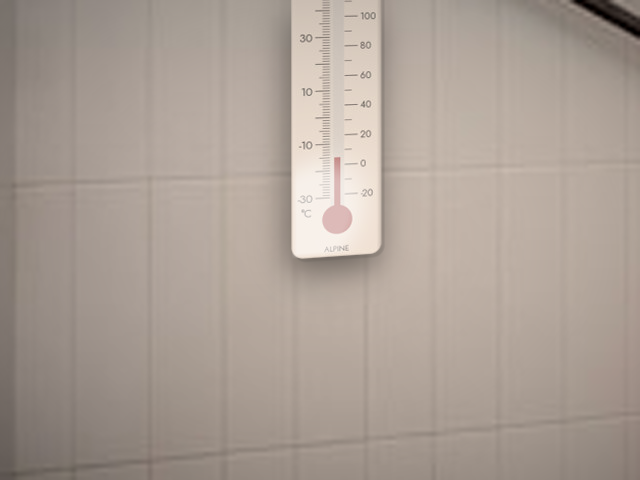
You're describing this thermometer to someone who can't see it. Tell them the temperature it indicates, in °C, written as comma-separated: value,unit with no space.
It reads -15,°C
